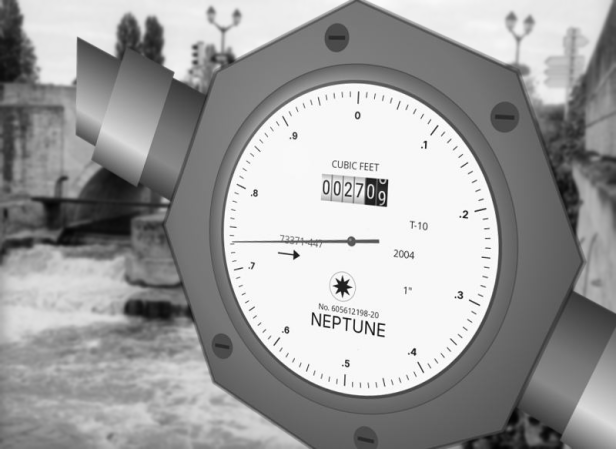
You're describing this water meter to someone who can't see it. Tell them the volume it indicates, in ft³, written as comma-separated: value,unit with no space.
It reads 2708.73,ft³
